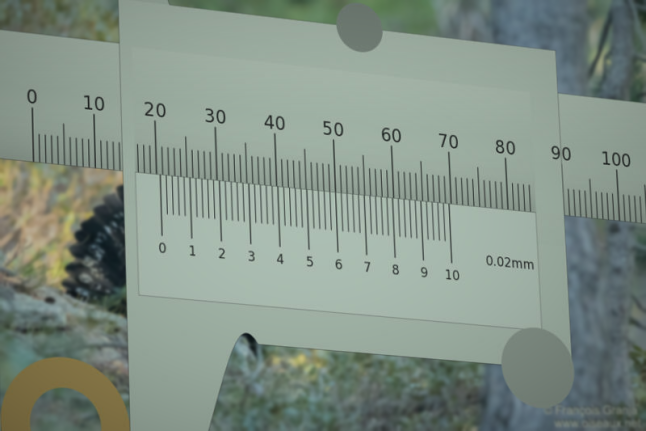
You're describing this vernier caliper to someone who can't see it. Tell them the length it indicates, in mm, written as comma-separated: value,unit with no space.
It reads 20.6,mm
